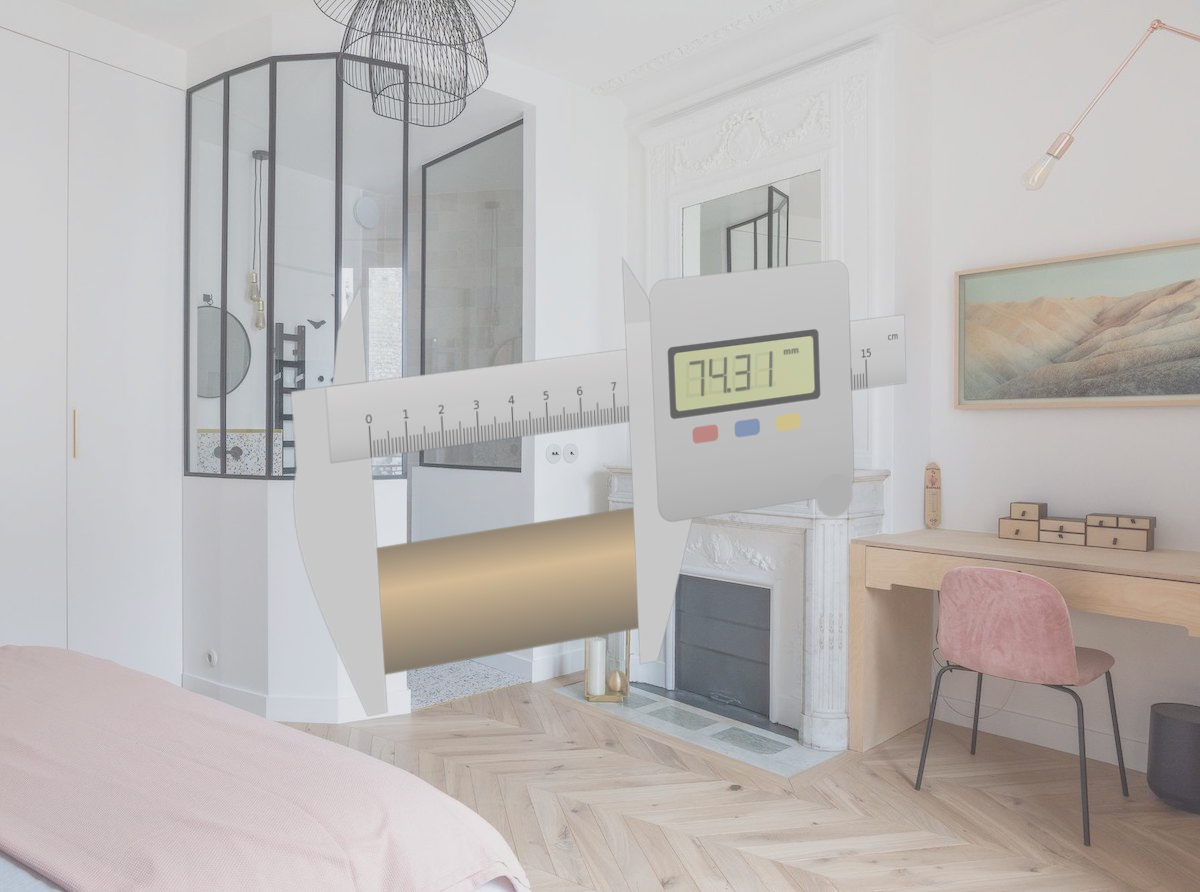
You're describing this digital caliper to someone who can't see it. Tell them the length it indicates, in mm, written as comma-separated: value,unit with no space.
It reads 74.31,mm
